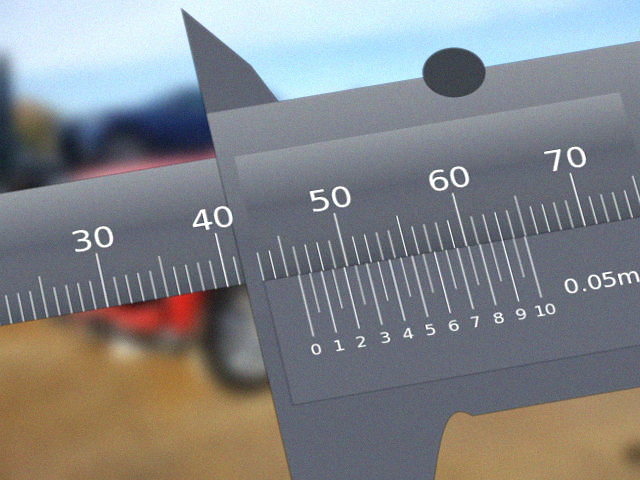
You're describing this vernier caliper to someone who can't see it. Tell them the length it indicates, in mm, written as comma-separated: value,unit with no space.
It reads 45.9,mm
